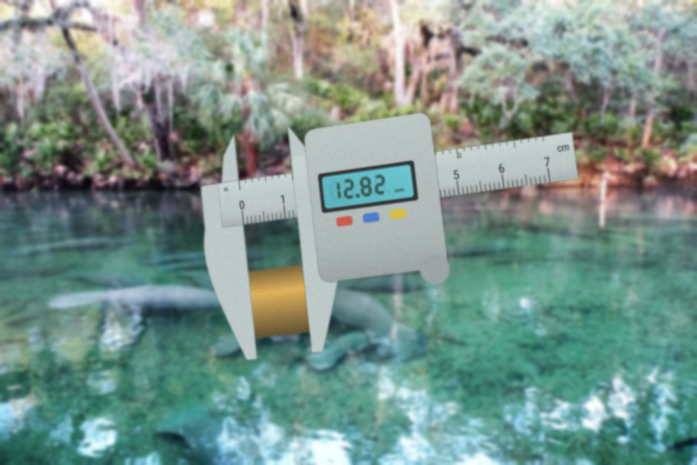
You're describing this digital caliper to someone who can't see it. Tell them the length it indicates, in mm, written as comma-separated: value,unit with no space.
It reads 12.82,mm
